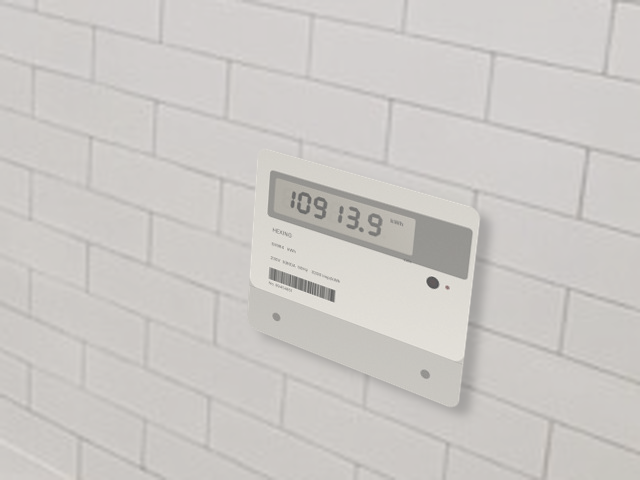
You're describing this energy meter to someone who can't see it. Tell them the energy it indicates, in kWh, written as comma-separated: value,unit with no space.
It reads 10913.9,kWh
